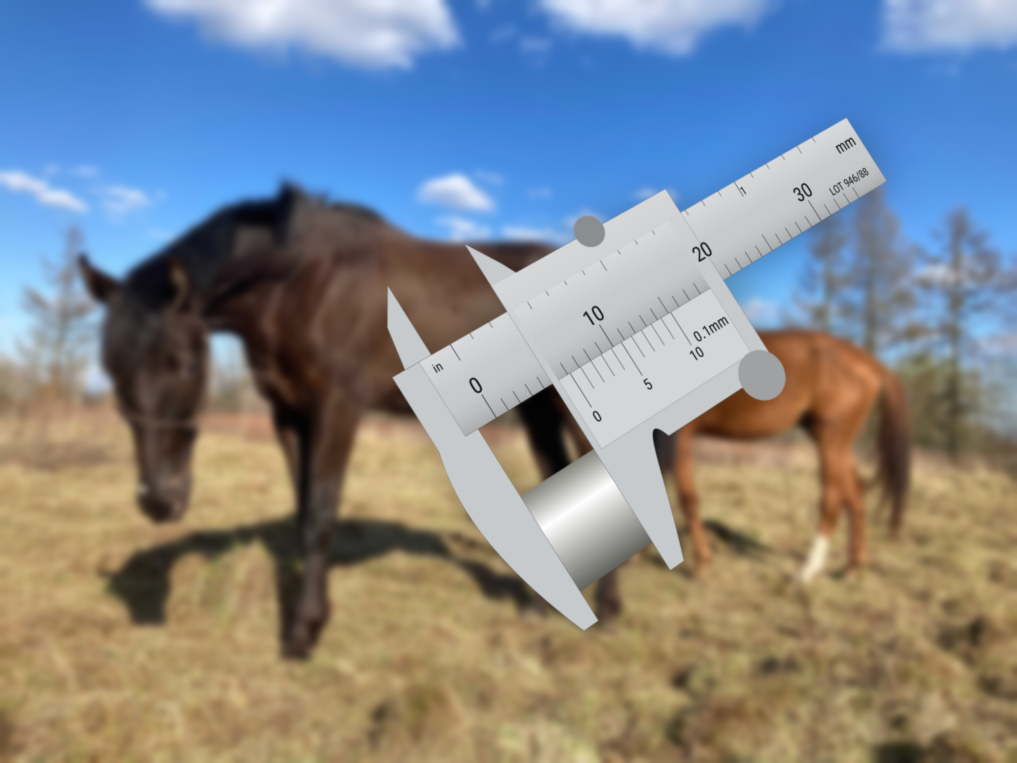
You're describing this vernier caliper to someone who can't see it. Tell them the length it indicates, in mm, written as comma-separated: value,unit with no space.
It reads 6.2,mm
